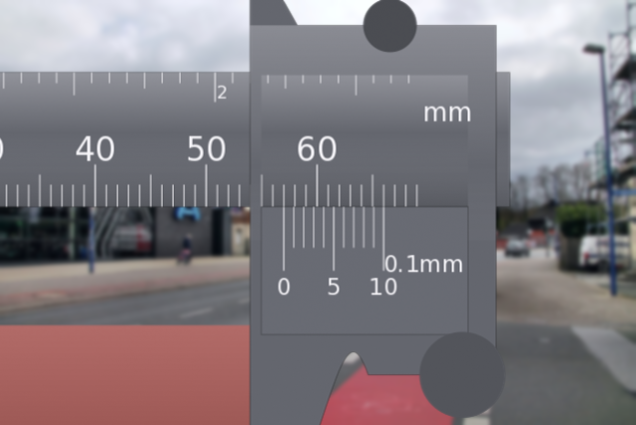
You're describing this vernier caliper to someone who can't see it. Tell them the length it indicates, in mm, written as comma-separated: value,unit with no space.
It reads 57.0,mm
